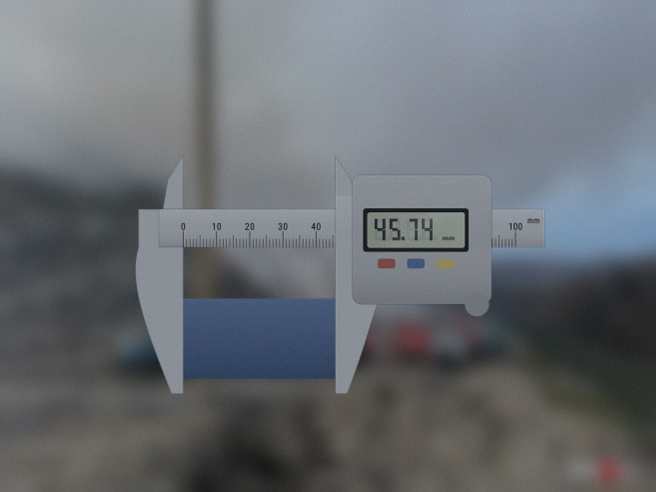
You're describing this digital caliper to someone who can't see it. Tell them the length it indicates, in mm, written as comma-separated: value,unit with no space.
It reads 45.74,mm
